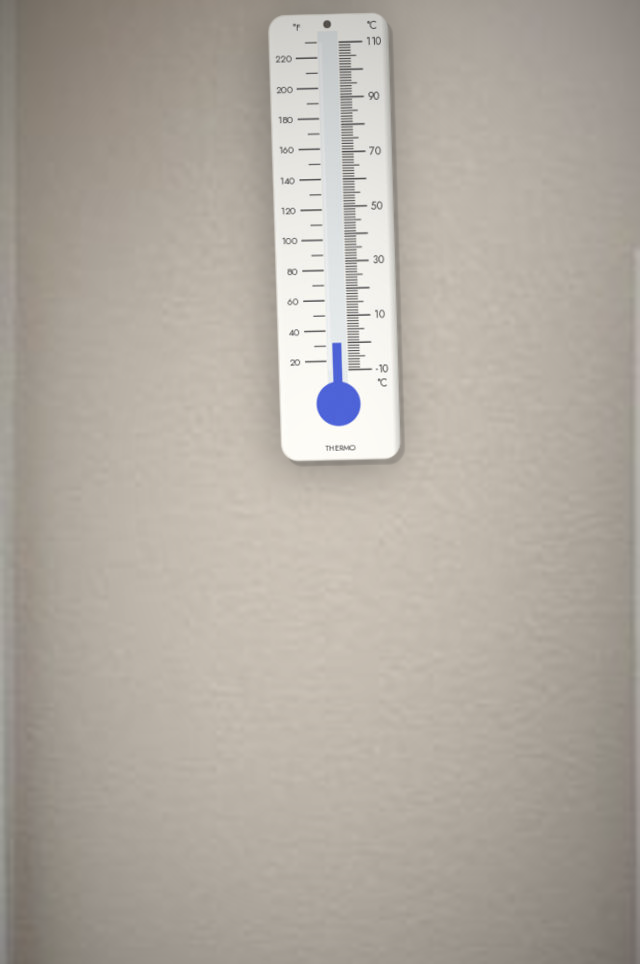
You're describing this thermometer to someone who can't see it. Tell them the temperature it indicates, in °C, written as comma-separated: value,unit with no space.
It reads 0,°C
